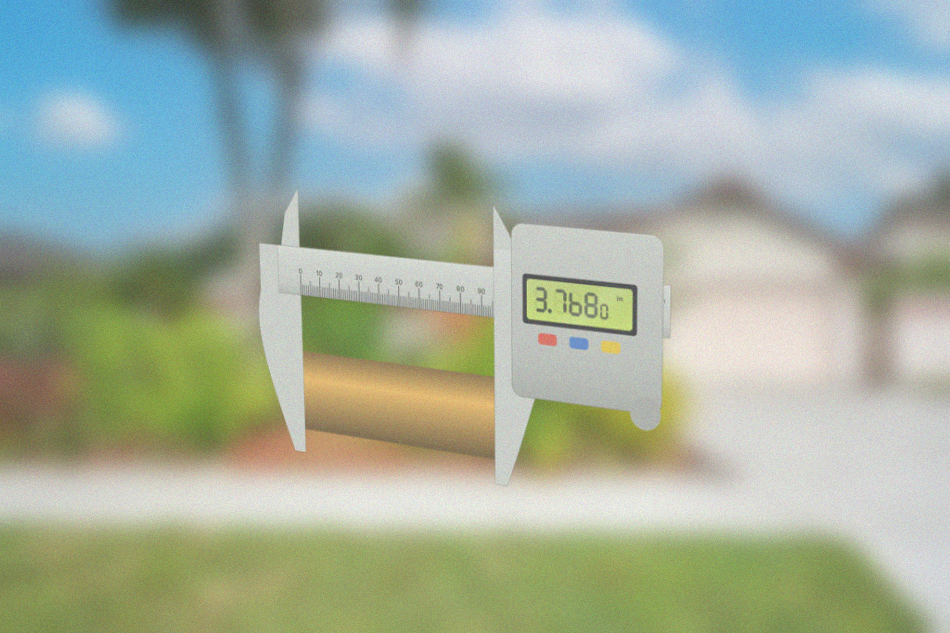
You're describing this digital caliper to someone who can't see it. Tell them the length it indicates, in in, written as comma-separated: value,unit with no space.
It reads 3.7680,in
